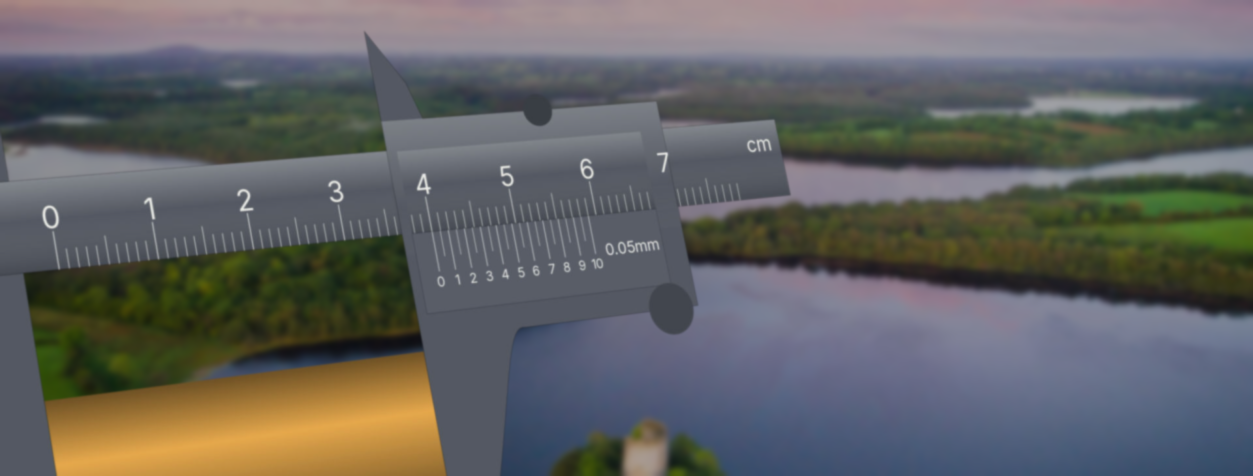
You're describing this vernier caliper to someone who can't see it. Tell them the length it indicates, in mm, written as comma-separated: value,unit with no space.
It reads 40.0,mm
